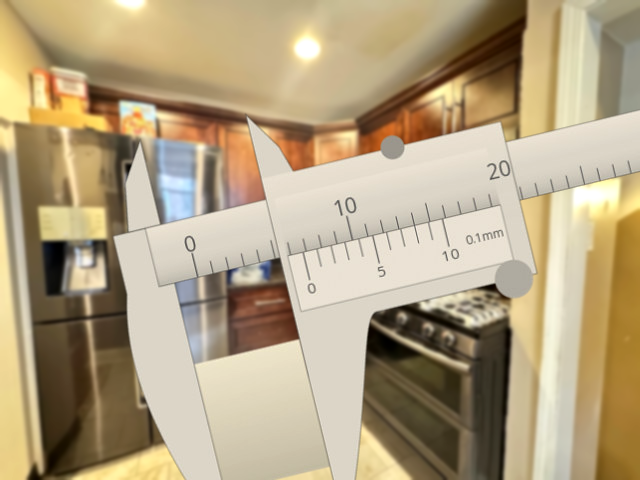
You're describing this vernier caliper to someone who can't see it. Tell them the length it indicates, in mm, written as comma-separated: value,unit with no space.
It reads 6.8,mm
